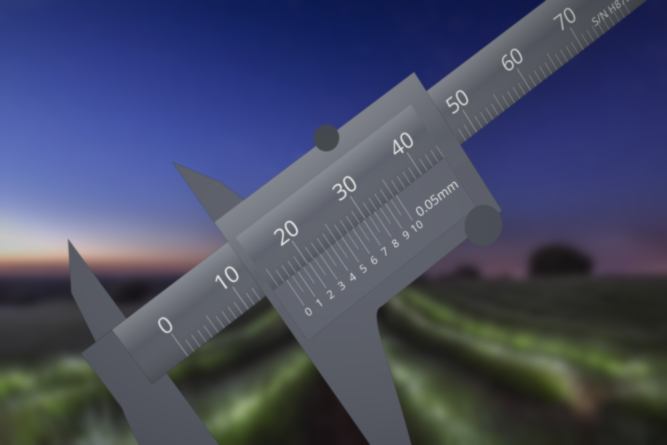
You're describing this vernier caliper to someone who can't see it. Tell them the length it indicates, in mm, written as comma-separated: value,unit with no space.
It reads 16.4,mm
